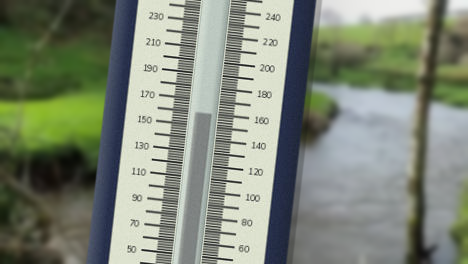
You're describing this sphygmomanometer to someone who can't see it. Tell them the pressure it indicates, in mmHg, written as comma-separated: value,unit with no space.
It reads 160,mmHg
